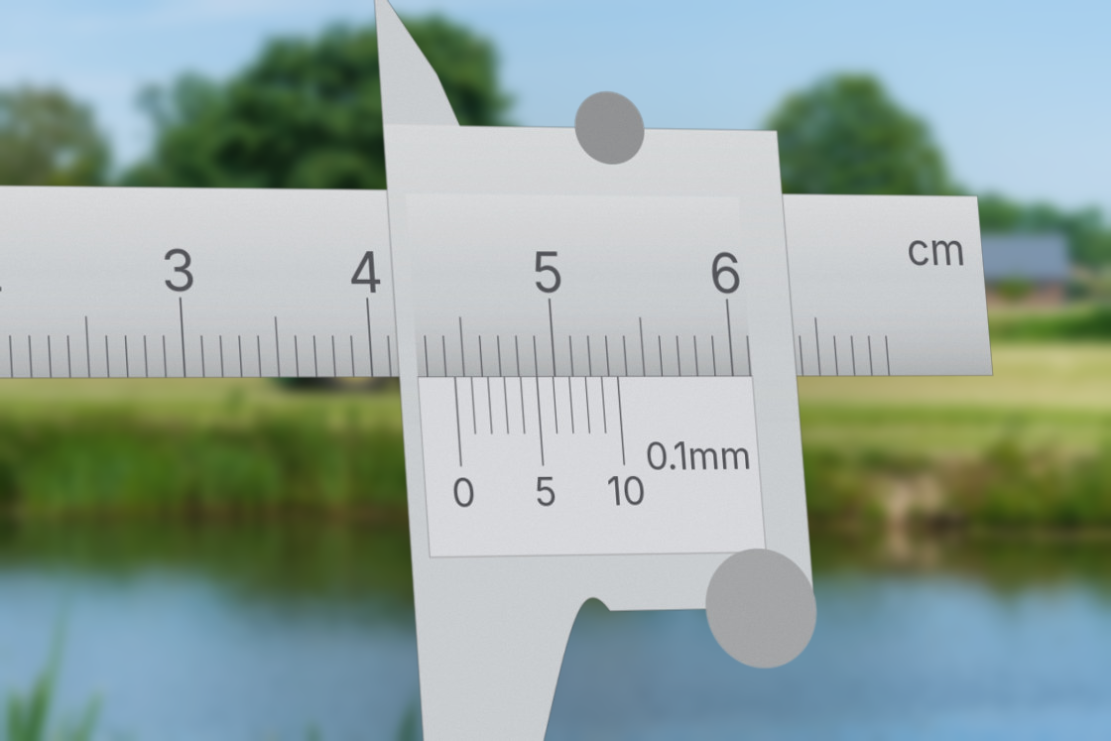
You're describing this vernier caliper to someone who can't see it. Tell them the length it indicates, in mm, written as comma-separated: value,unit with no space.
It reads 44.5,mm
